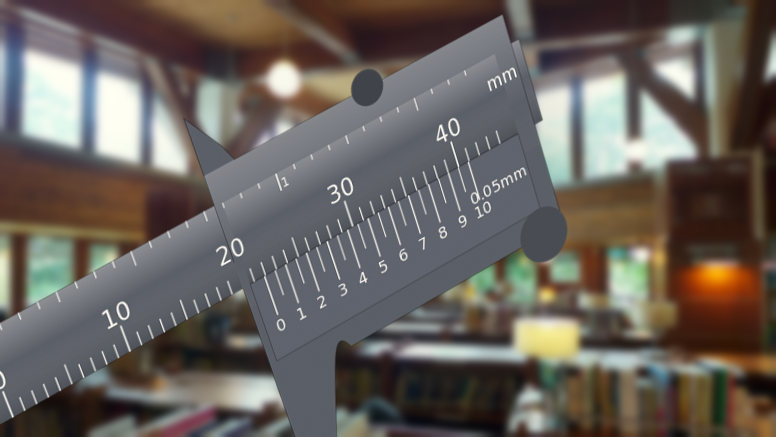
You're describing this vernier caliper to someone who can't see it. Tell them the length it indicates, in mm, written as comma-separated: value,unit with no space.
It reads 21.9,mm
